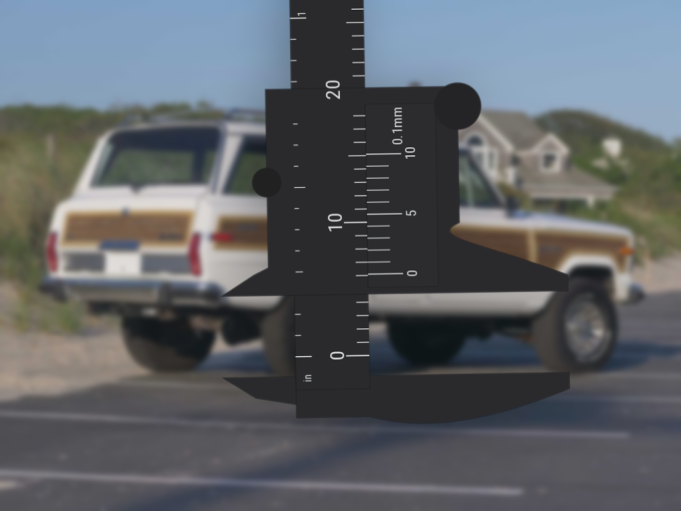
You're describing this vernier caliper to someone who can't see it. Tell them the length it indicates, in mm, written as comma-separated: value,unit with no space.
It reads 6.1,mm
